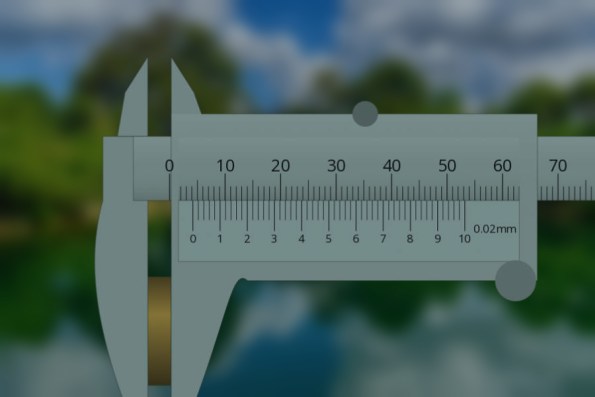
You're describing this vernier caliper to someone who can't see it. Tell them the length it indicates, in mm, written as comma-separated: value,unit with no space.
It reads 4.2,mm
